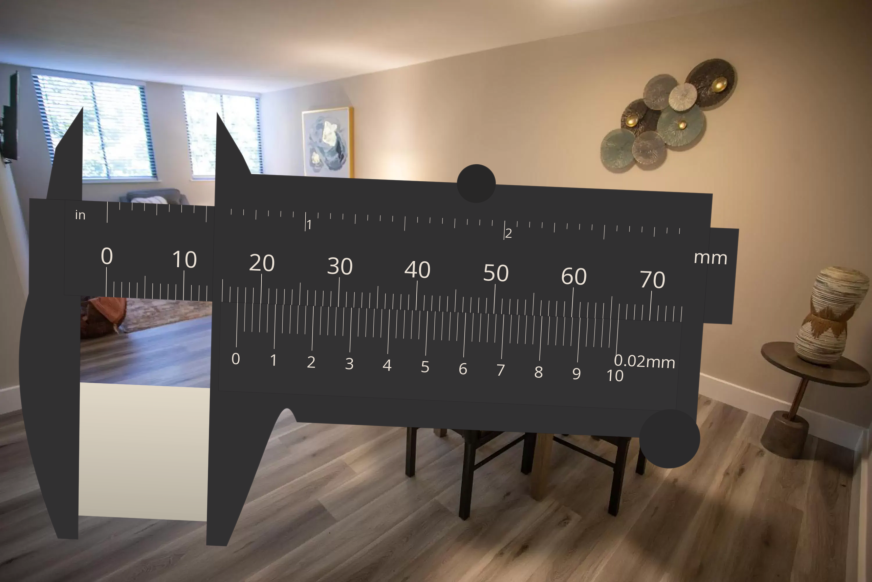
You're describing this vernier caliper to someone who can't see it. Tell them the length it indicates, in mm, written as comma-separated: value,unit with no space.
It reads 17.0,mm
